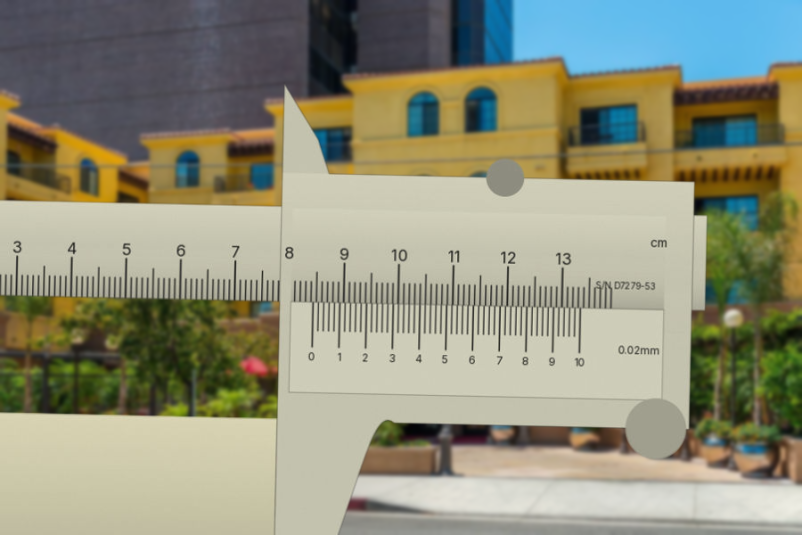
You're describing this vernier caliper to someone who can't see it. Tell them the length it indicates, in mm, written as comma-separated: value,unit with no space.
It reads 84.4,mm
